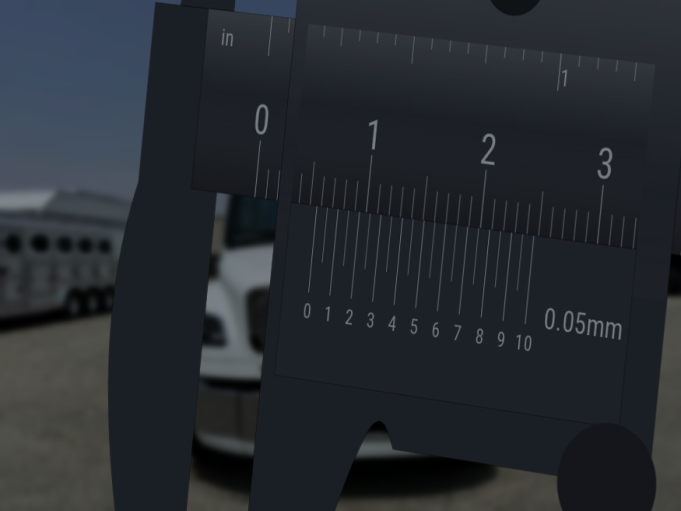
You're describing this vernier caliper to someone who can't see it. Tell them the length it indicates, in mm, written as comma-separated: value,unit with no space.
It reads 5.6,mm
